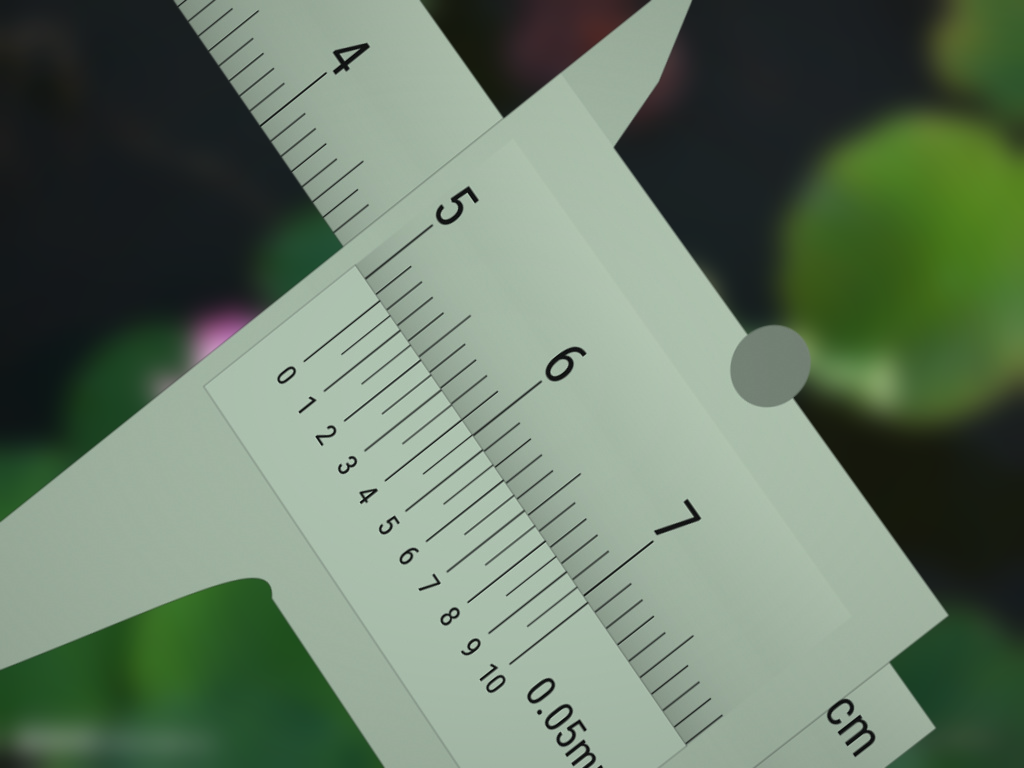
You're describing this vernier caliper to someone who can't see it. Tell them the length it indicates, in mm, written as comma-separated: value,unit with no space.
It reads 51.4,mm
